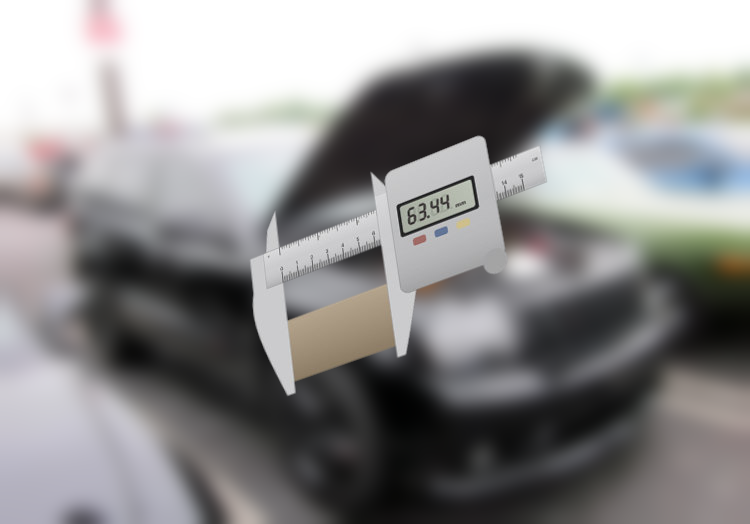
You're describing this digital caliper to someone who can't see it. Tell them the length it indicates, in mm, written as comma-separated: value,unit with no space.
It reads 63.44,mm
